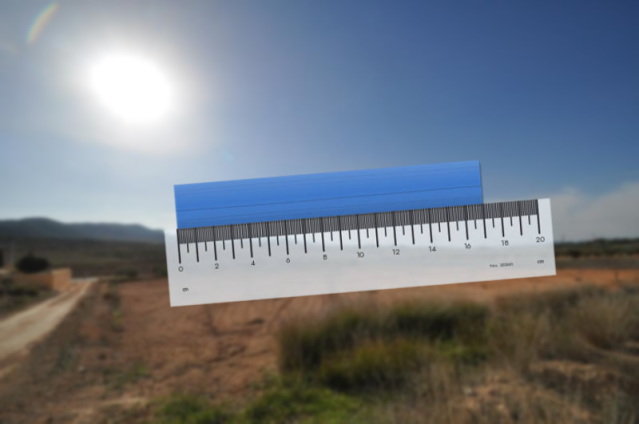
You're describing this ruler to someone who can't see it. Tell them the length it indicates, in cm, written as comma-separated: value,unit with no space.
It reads 17,cm
